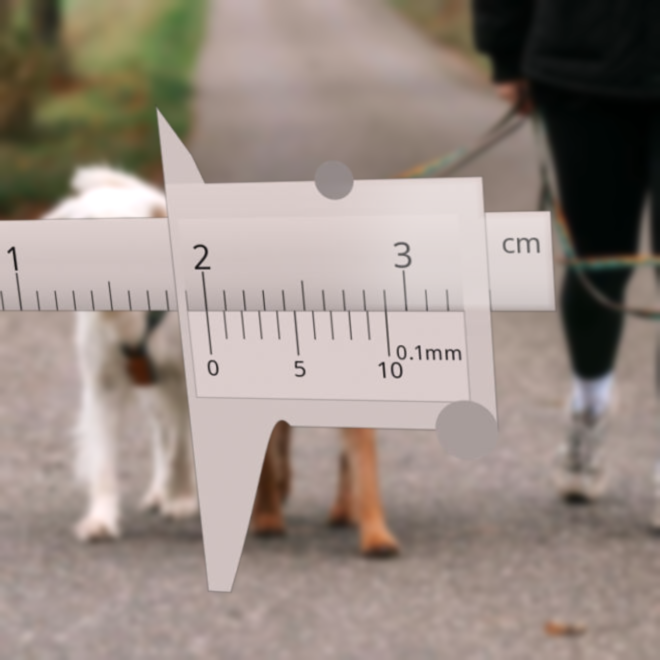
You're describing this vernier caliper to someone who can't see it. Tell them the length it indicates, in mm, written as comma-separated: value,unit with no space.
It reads 20.0,mm
